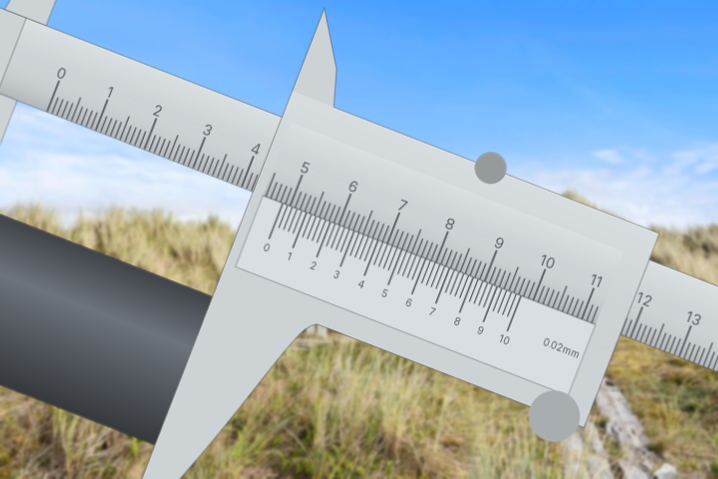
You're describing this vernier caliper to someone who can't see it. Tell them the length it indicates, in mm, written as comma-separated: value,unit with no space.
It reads 48.5,mm
